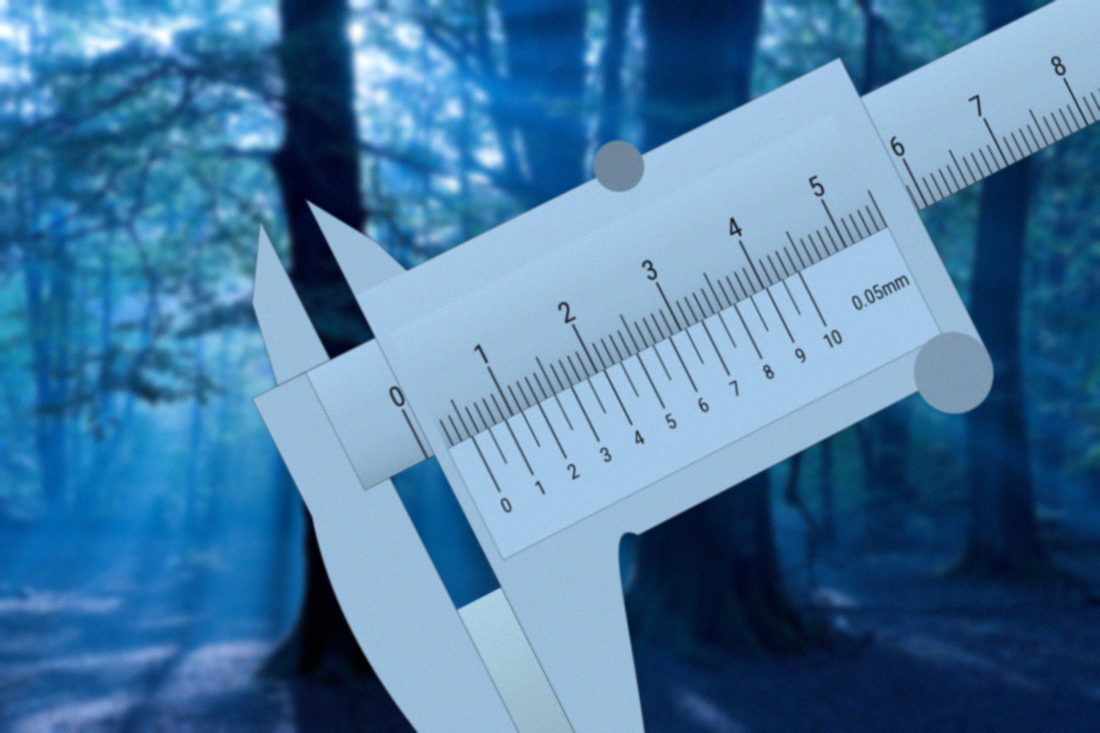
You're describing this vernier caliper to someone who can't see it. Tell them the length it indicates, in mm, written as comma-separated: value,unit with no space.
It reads 5.2,mm
